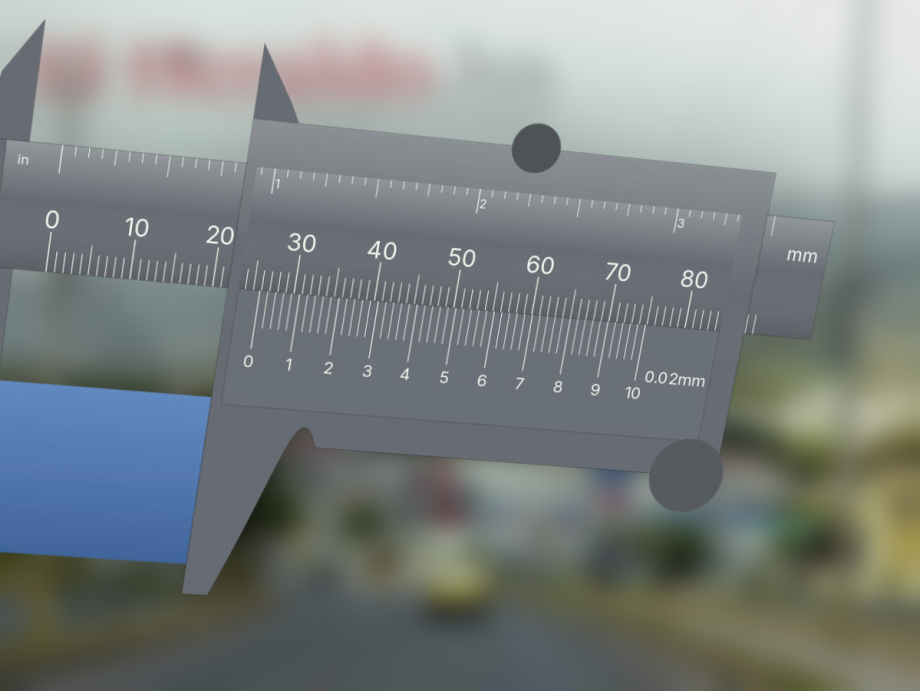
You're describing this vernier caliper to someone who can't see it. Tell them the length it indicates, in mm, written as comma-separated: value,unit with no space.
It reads 25.8,mm
